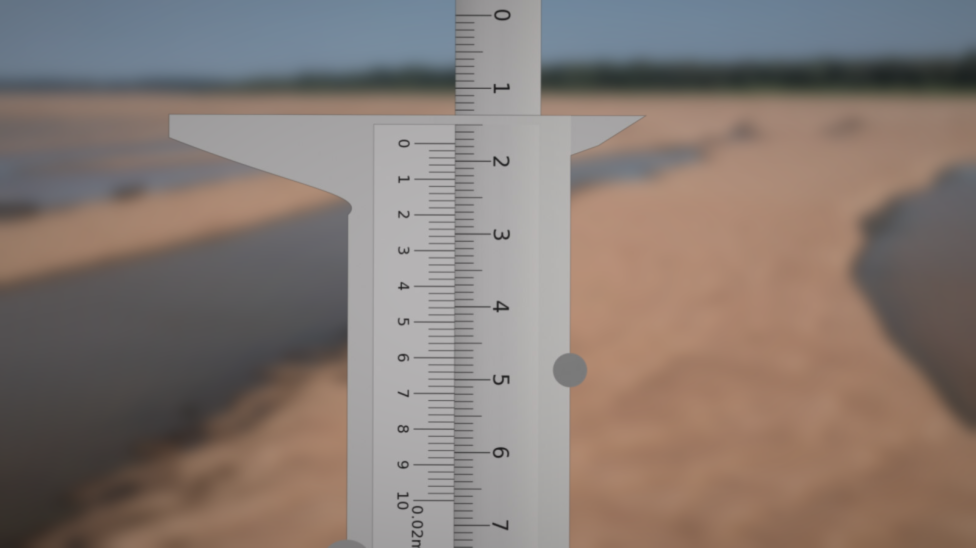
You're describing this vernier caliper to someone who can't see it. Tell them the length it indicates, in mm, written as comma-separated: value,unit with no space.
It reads 17.6,mm
